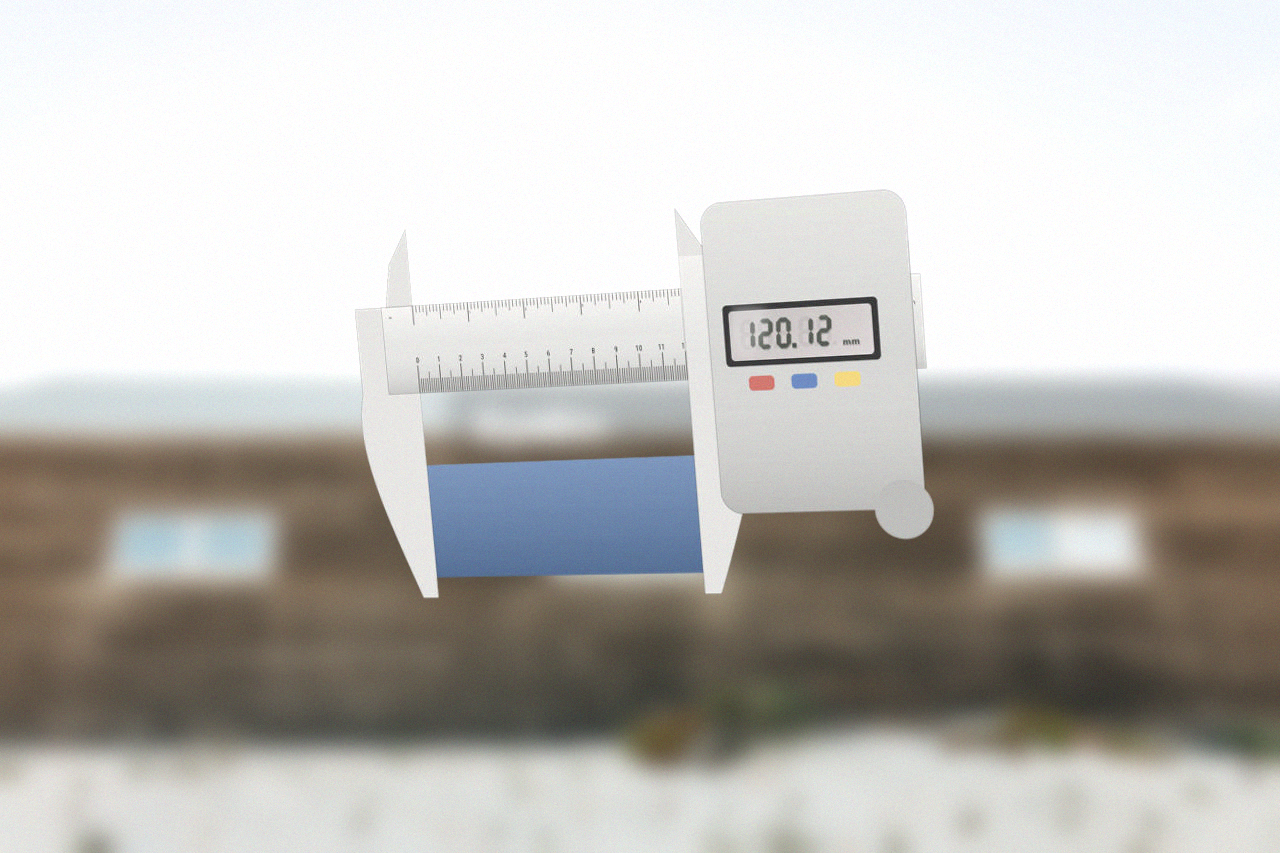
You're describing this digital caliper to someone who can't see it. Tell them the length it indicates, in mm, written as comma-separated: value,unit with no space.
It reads 120.12,mm
